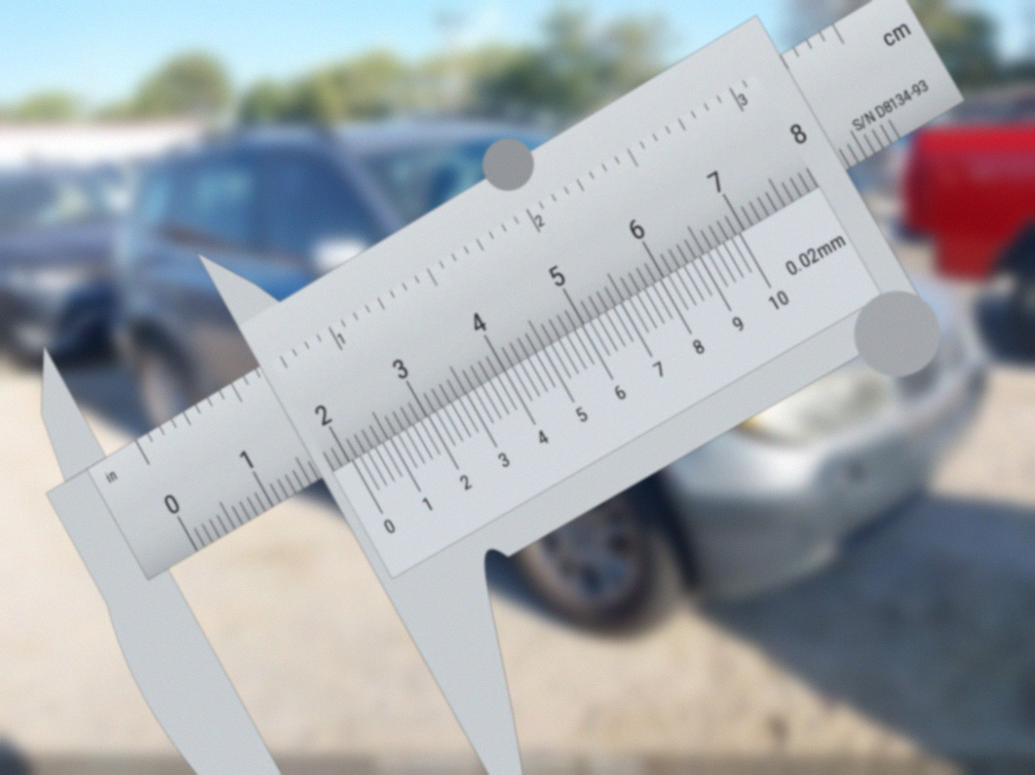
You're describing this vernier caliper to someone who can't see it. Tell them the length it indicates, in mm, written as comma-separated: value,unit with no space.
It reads 20.4,mm
